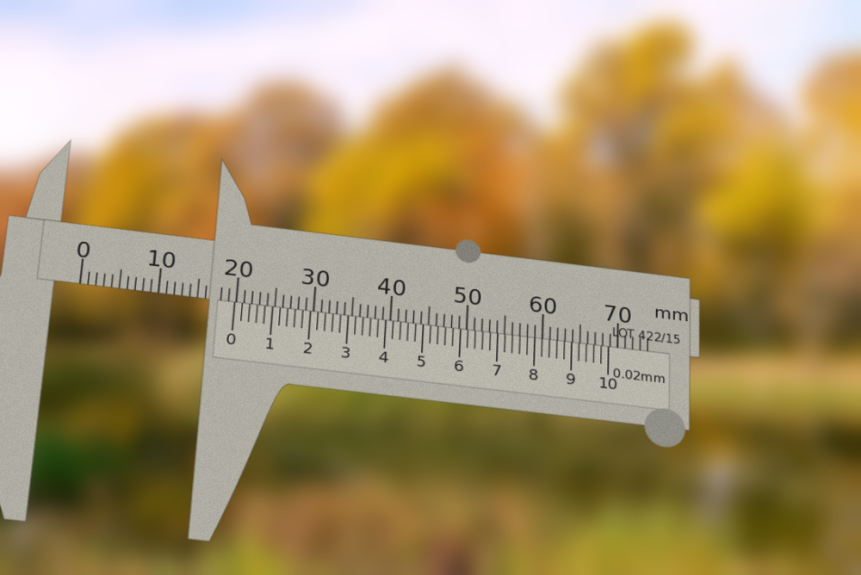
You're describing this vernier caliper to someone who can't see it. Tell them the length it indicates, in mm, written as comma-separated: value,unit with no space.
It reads 19.8,mm
